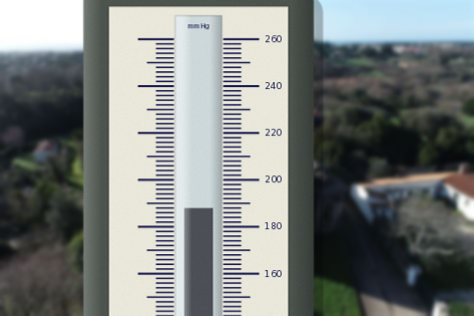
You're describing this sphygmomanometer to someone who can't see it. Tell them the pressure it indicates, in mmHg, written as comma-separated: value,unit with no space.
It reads 188,mmHg
